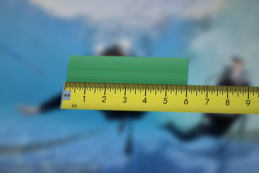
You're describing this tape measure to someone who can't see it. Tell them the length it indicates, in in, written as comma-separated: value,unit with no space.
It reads 6,in
